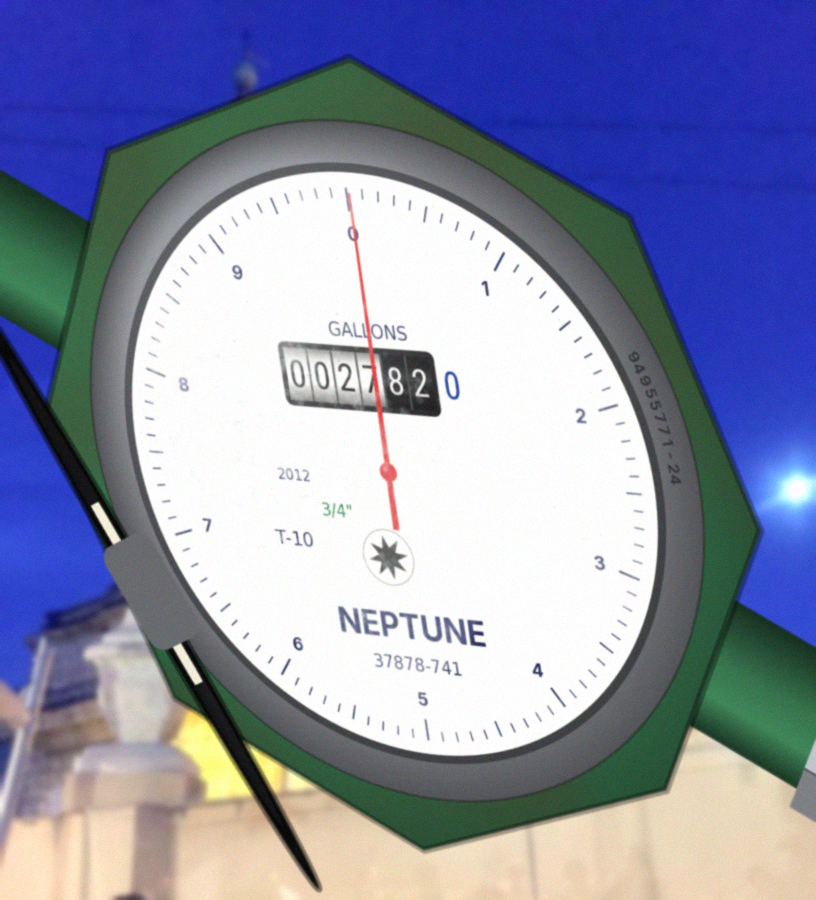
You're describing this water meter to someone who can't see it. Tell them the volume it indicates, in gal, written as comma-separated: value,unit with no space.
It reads 27820.0,gal
